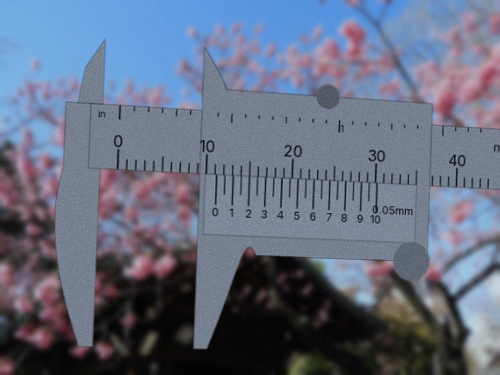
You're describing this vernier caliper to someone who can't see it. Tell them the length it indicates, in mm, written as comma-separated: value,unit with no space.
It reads 11.2,mm
